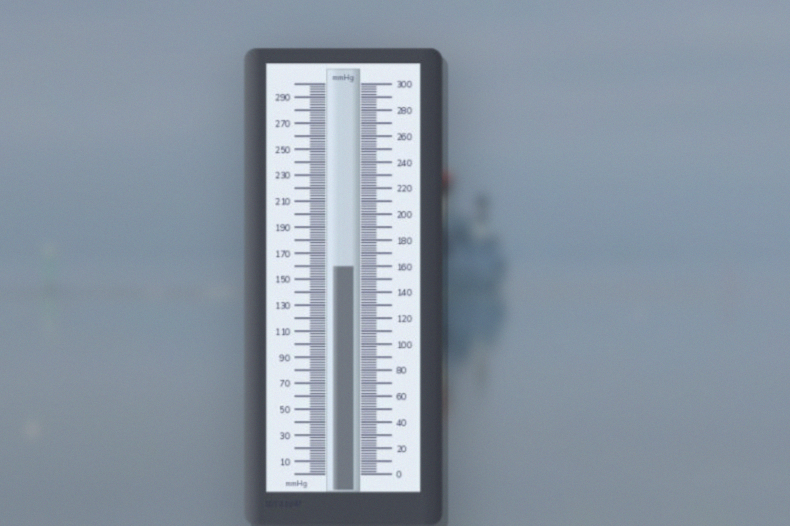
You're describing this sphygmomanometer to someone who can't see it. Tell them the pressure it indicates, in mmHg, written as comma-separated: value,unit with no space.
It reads 160,mmHg
